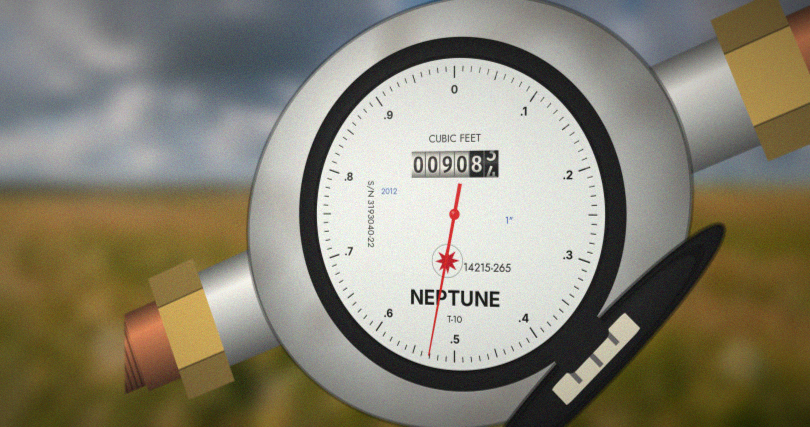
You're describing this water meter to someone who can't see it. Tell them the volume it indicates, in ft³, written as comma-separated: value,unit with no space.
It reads 9083.53,ft³
